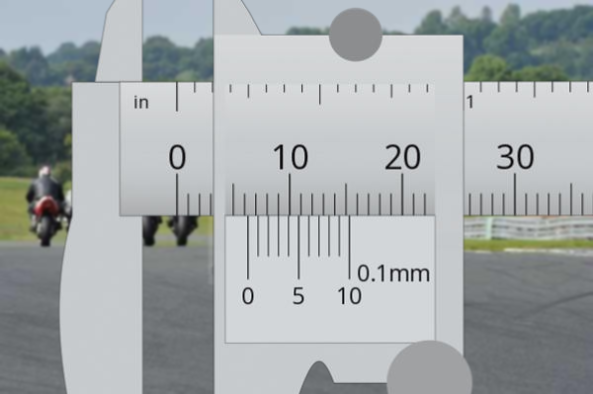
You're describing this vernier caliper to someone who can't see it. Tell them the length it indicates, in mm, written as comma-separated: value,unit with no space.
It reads 6.3,mm
